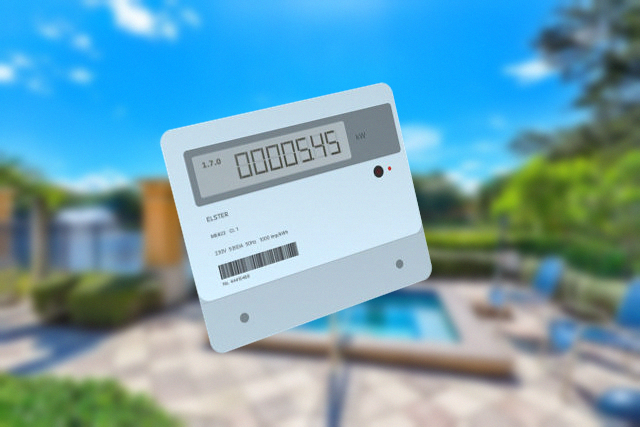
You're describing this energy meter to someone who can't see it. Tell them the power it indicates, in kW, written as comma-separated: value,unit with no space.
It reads 5.45,kW
